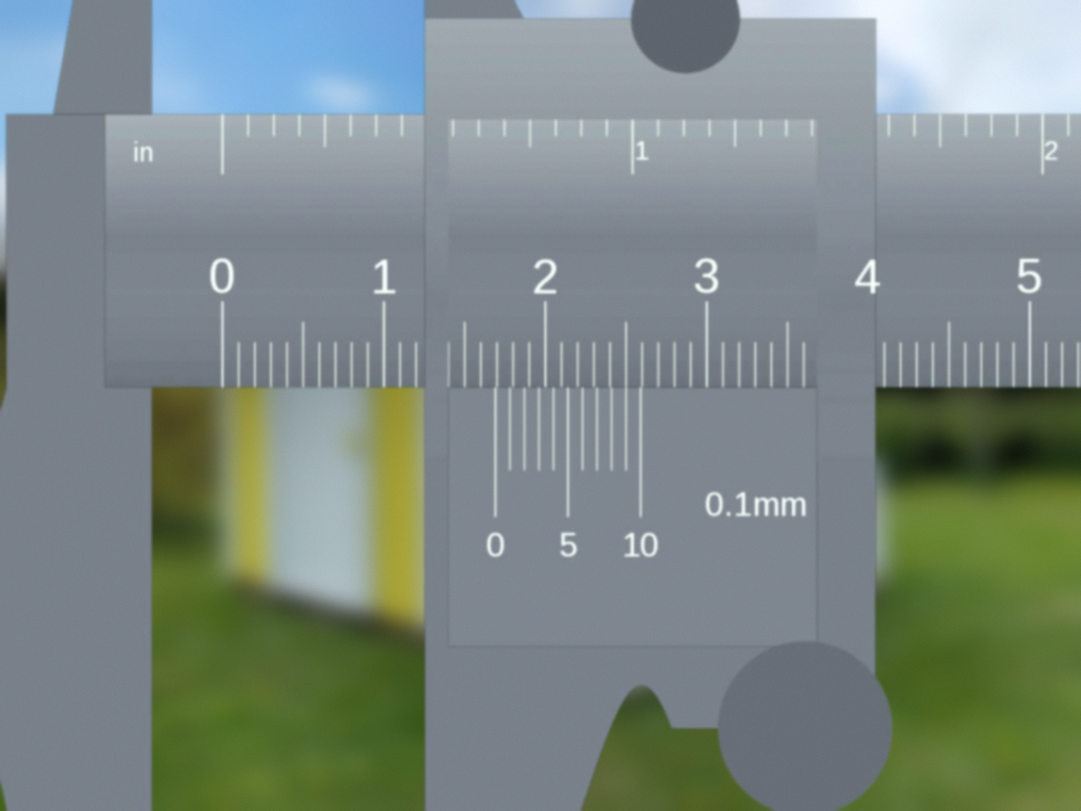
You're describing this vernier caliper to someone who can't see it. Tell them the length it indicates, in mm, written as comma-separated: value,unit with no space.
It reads 16.9,mm
